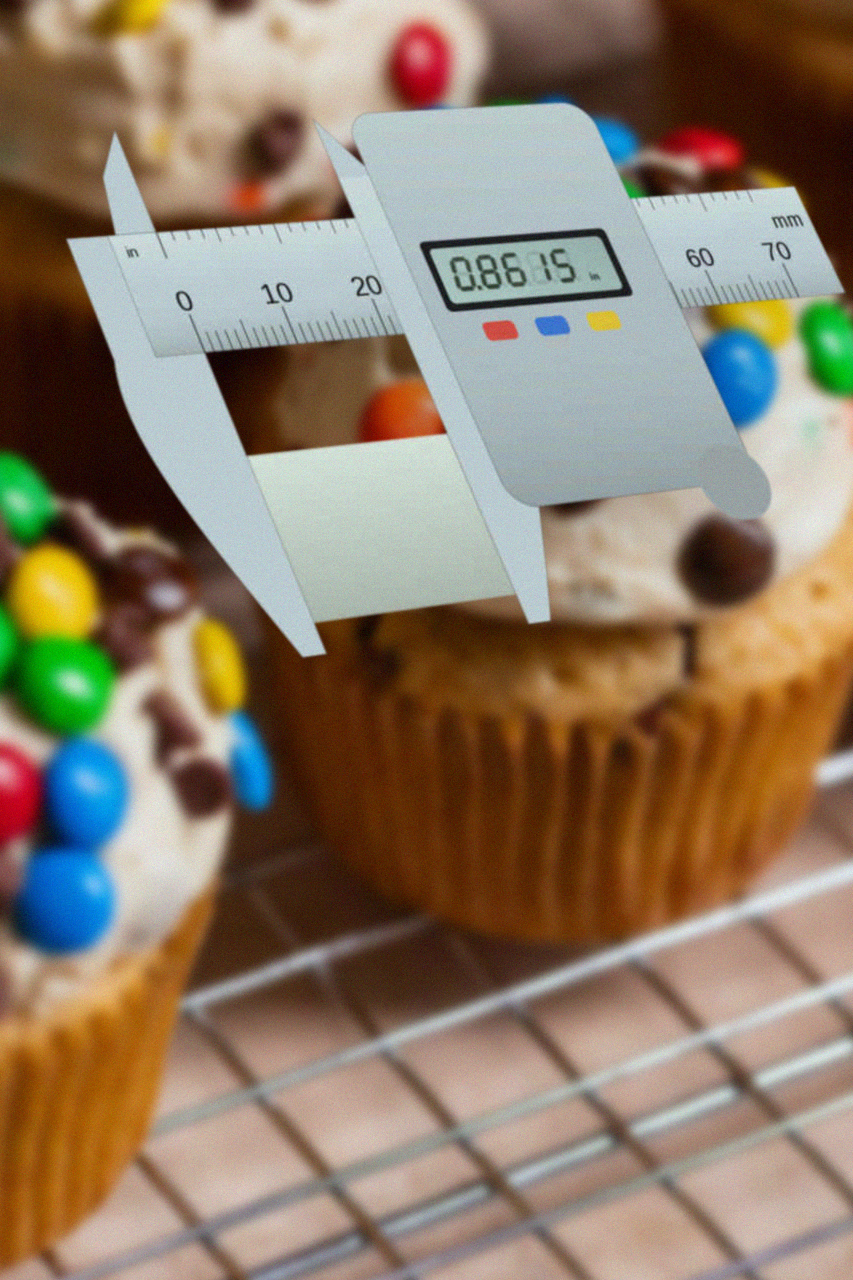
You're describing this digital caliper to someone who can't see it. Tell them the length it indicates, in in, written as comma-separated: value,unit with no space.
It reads 0.8615,in
